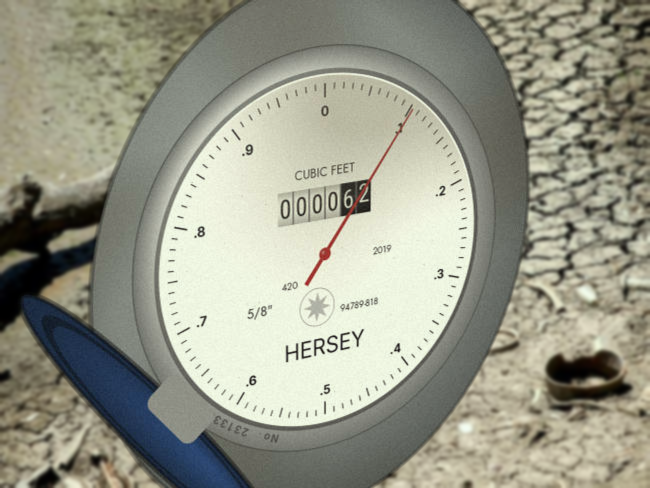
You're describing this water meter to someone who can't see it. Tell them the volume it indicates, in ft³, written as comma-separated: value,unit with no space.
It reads 62.10,ft³
